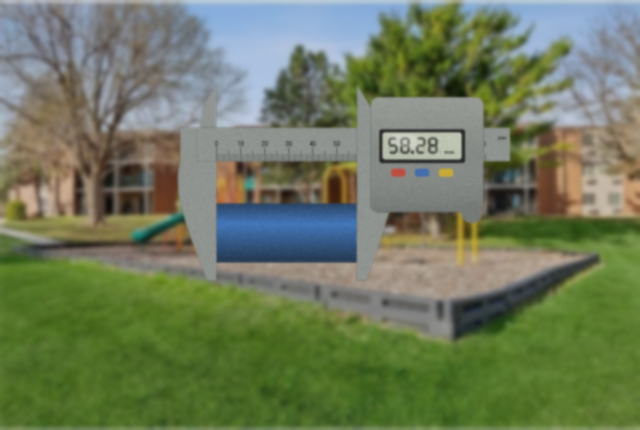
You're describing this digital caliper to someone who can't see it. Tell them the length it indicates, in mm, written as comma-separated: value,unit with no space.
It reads 58.28,mm
